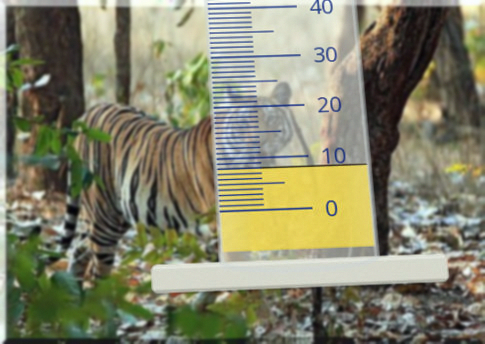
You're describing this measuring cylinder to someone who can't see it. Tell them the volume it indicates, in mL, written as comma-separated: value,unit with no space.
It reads 8,mL
